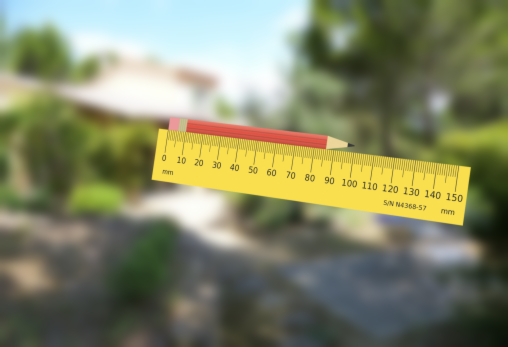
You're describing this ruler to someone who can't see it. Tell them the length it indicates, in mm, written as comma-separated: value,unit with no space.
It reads 100,mm
